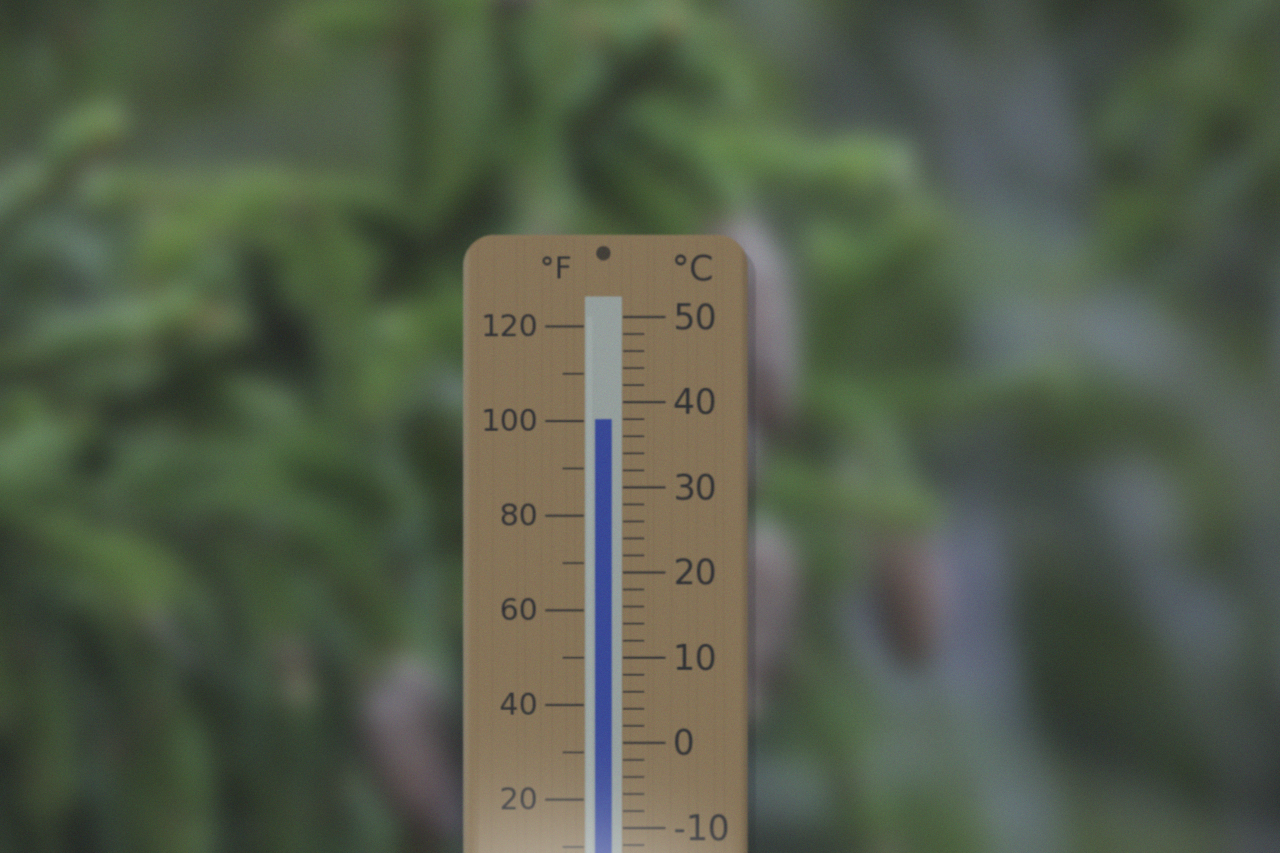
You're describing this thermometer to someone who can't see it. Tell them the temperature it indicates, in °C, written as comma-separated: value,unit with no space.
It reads 38,°C
